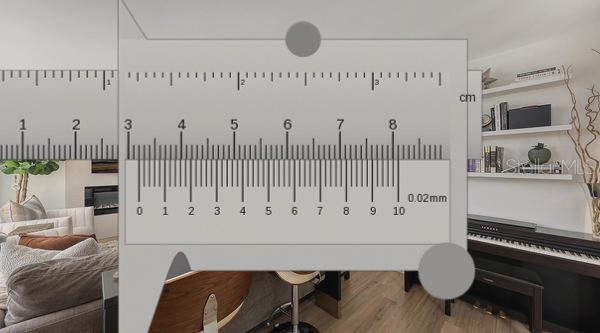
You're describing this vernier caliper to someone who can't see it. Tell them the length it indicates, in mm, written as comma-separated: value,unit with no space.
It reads 32.0,mm
